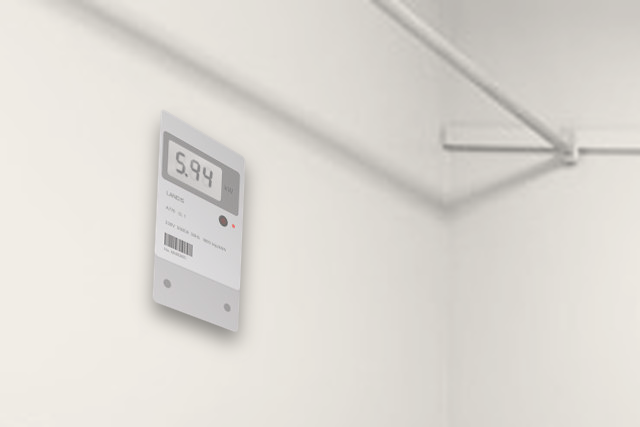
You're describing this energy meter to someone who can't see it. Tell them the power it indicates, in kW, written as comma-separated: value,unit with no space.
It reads 5.94,kW
